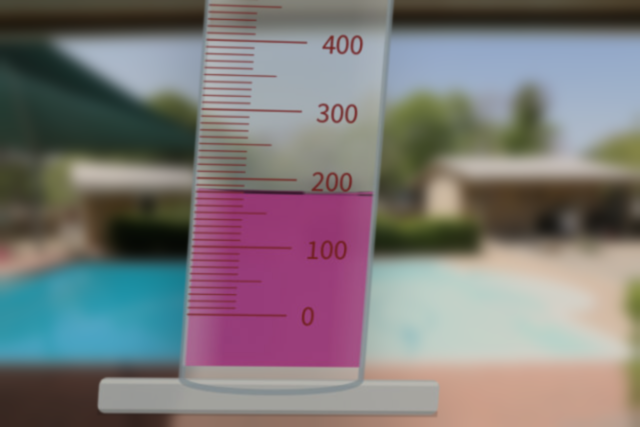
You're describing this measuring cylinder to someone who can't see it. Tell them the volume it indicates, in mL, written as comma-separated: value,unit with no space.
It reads 180,mL
